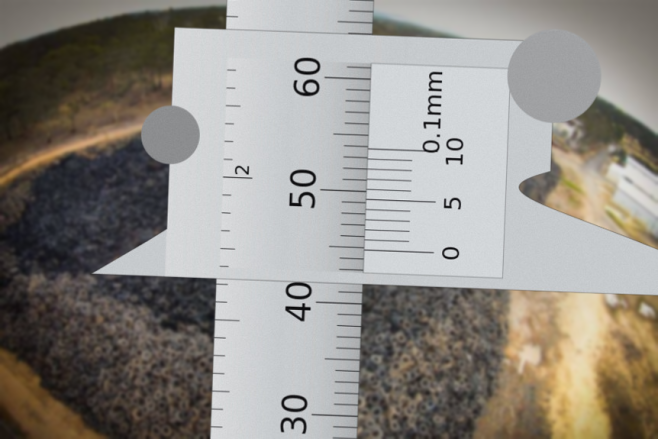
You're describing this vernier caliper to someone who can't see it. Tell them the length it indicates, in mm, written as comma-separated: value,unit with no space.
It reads 44.8,mm
